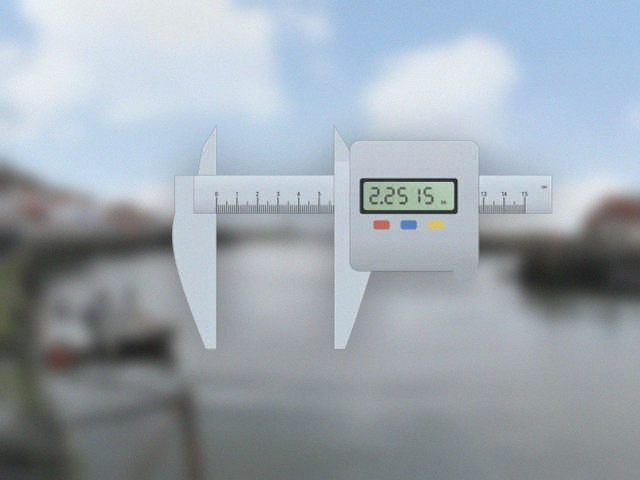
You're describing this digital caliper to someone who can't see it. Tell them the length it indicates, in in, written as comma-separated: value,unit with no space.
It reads 2.2515,in
